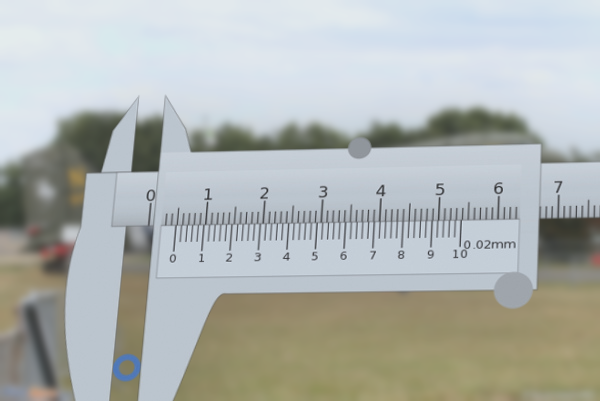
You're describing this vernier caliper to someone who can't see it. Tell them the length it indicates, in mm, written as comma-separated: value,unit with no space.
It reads 4.8,mm
